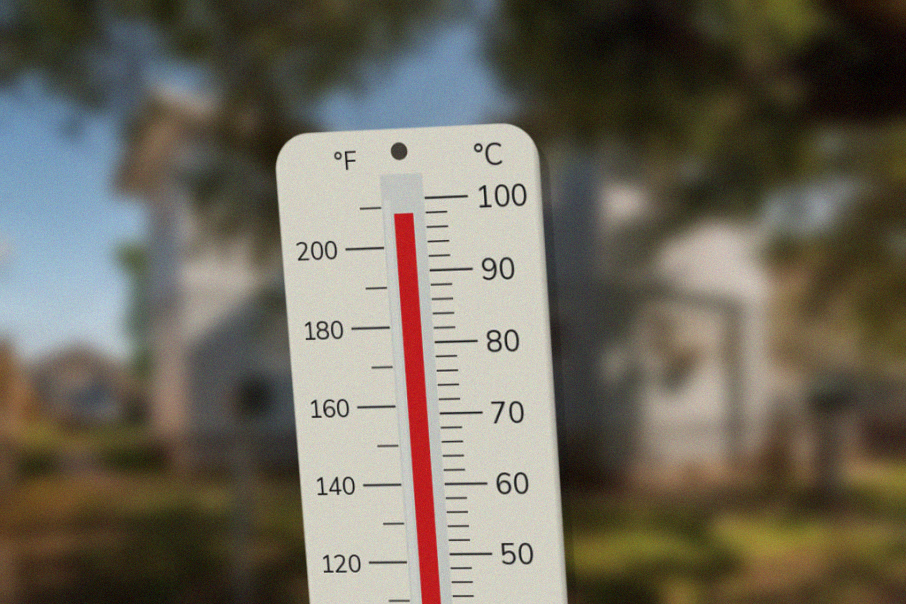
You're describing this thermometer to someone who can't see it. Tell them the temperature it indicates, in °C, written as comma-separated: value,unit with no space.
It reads 98,°C
